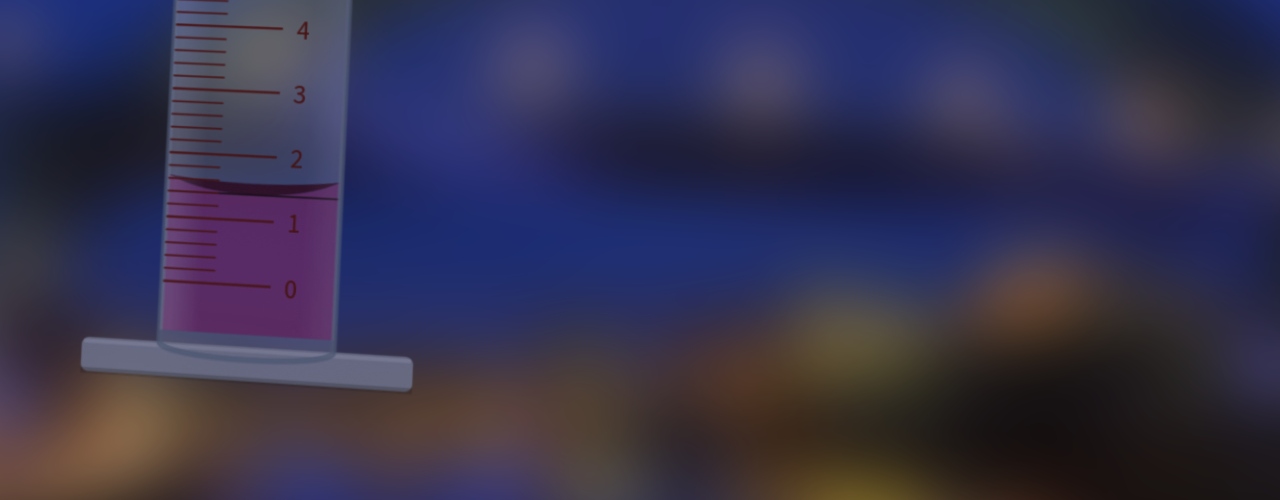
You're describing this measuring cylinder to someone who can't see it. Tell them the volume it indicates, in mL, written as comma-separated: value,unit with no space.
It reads 1.4,mL
